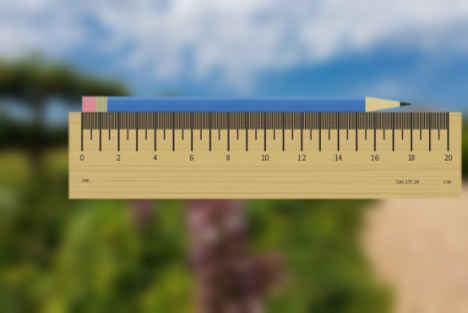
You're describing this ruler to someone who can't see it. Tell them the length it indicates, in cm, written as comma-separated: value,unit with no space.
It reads 18,cm
